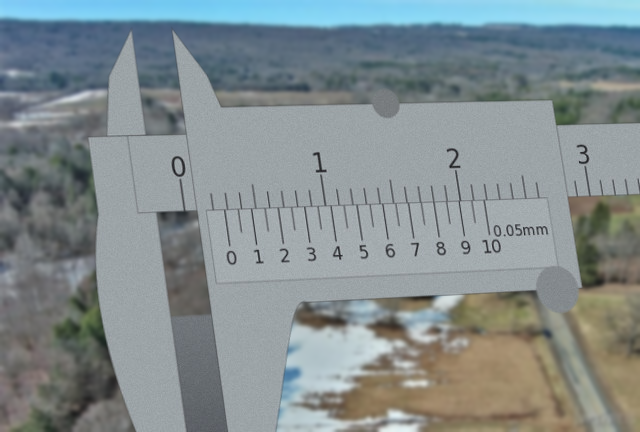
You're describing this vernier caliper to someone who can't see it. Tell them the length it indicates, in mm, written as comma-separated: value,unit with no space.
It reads 2.8,mm
